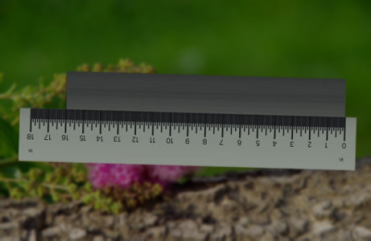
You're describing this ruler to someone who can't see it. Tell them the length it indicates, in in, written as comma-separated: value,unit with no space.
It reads 16,in
